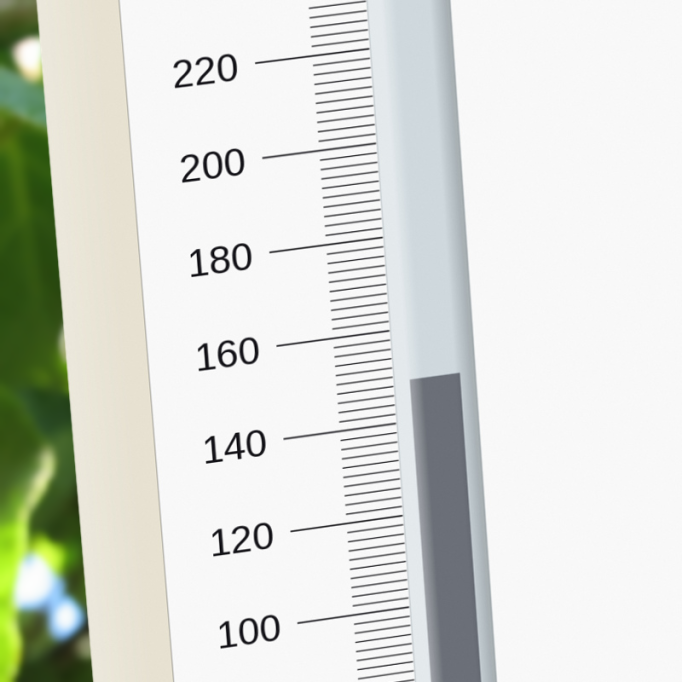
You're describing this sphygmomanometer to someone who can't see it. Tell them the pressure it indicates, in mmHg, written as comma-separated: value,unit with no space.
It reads 149,mmHg
